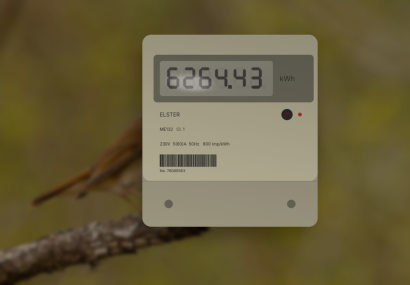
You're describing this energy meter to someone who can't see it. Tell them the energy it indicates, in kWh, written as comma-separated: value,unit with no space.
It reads 6264.43,kWh
